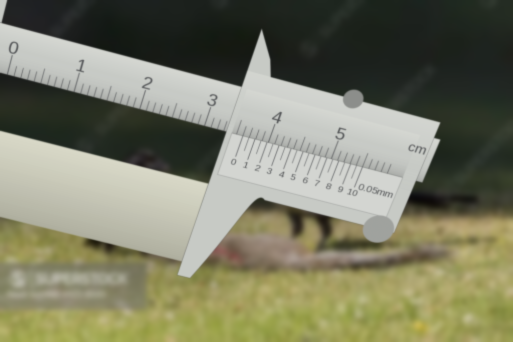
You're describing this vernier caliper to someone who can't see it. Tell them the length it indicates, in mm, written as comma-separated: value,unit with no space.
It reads 36.0,mm
